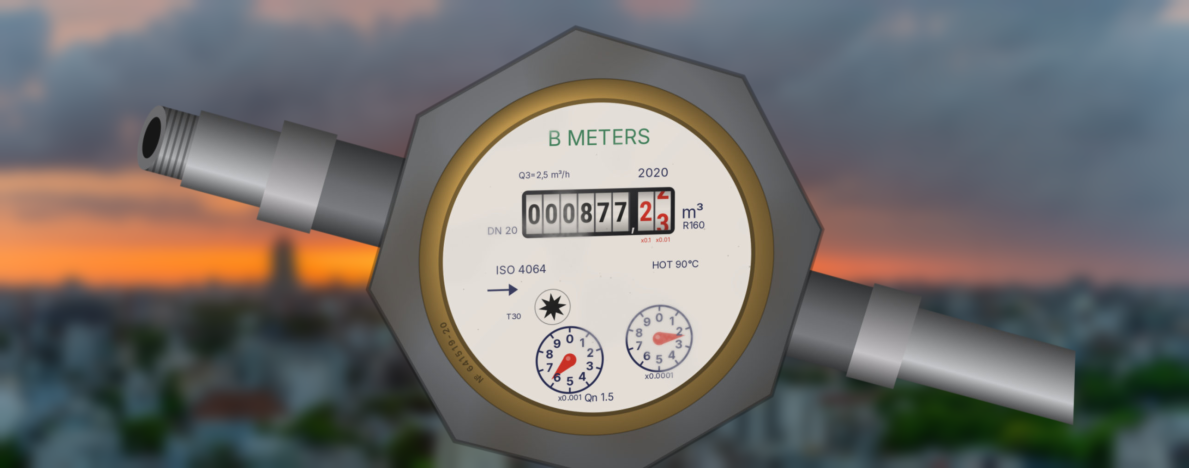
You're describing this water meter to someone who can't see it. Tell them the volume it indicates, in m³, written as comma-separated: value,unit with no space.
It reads 877.2262,m³
